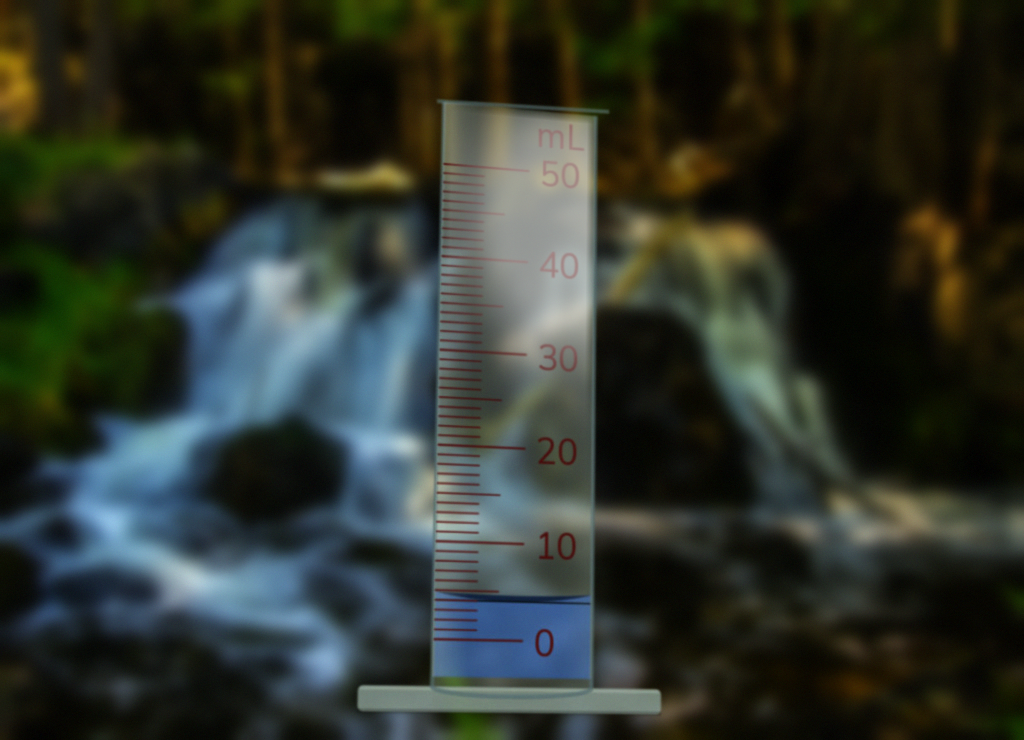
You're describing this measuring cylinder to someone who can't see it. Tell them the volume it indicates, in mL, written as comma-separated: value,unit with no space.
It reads 4,mL
